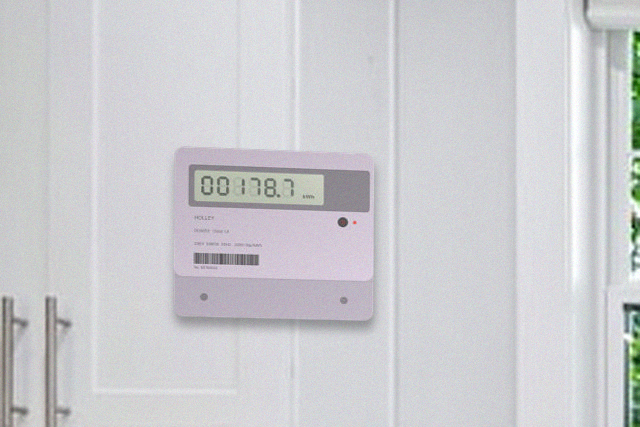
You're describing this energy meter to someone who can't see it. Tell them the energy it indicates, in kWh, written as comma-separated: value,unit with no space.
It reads 178.7,kWh
